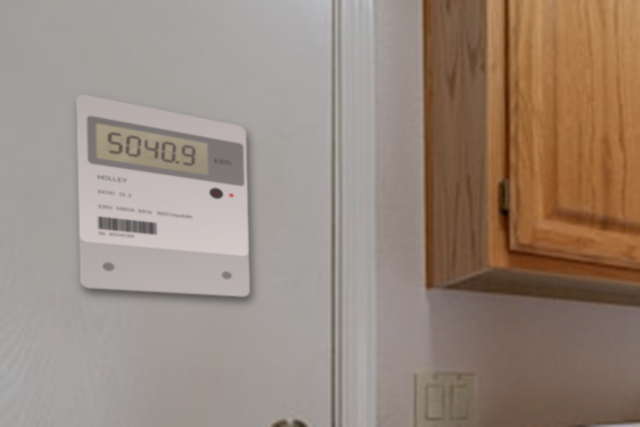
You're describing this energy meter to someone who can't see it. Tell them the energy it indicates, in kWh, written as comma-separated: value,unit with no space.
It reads 5040.9,kWh
